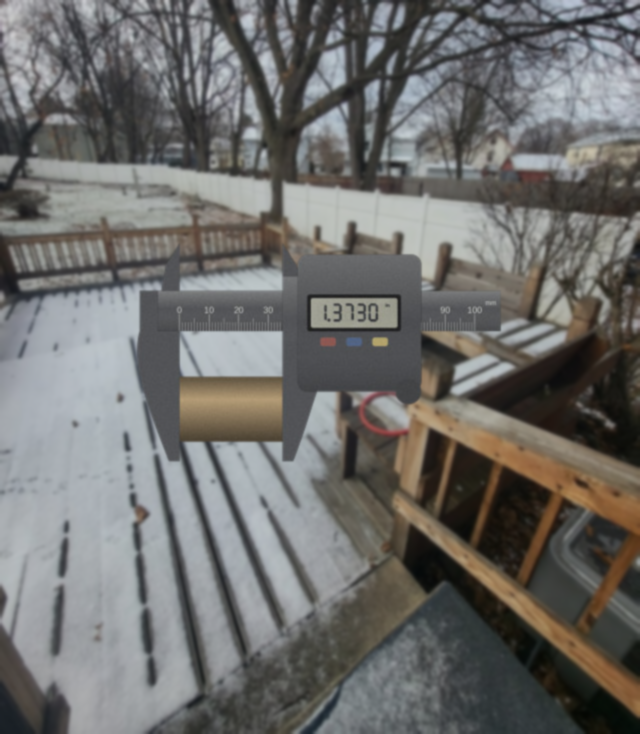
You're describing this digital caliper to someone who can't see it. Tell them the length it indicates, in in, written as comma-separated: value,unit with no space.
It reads 1.3730,in
